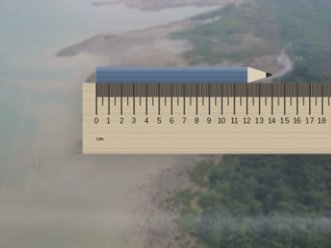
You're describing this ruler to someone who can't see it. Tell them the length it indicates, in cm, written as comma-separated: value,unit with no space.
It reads 14,cm
